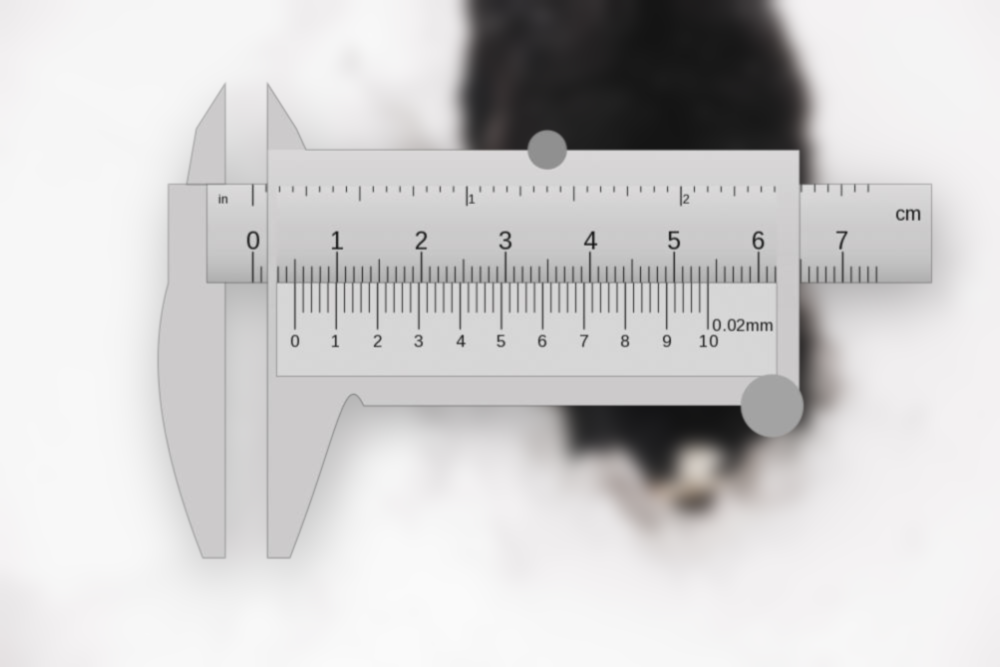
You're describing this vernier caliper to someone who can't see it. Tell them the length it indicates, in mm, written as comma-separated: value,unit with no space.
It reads 5.0,mm
